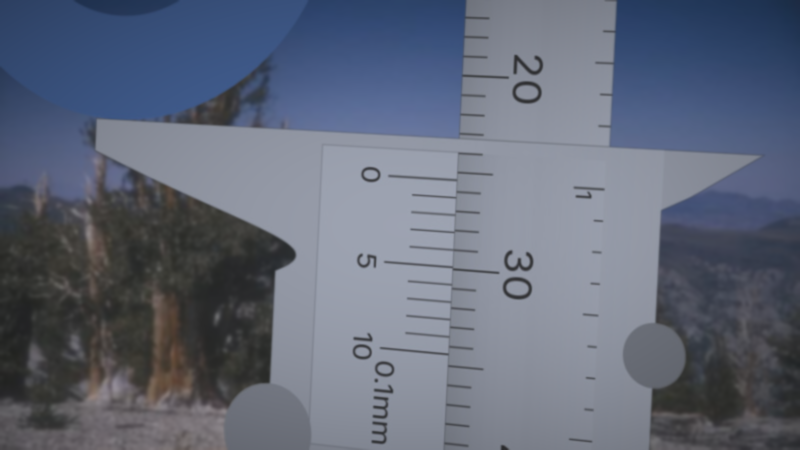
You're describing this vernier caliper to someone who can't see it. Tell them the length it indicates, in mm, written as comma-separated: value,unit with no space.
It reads 25.4,mm
